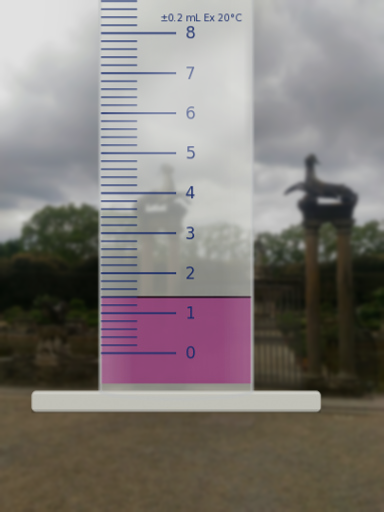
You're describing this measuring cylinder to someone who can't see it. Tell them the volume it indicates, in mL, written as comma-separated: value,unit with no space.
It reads 1.4,mL
